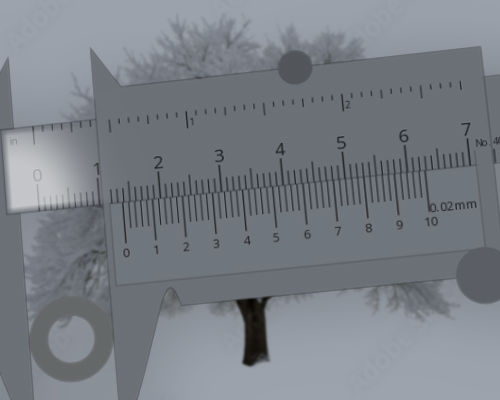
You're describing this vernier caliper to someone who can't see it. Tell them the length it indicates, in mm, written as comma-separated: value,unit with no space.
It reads 13.8,mm
